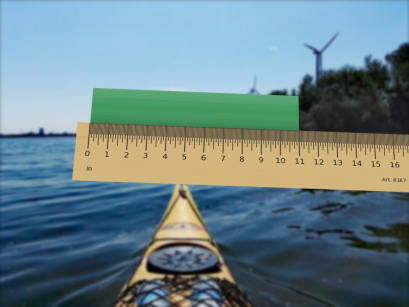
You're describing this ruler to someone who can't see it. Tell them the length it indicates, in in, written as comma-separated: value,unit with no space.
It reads 11,in
